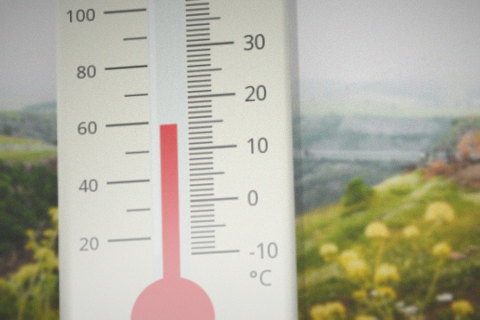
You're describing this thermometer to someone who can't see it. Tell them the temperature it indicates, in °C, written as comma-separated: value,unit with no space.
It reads 15,°C
